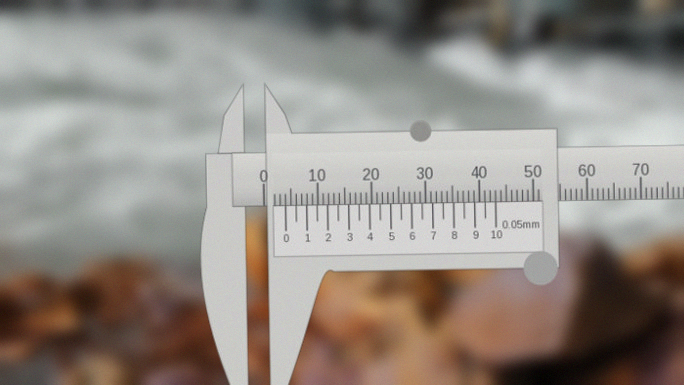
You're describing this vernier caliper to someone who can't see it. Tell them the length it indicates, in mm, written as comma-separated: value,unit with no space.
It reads 4.0,mm
